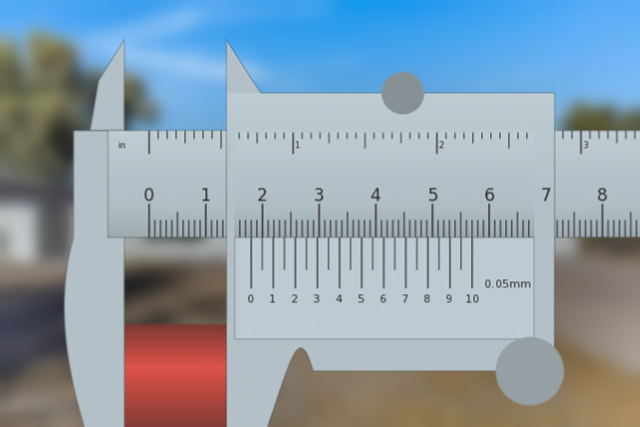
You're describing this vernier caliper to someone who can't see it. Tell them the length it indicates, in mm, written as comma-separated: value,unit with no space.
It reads 18.0,mm
